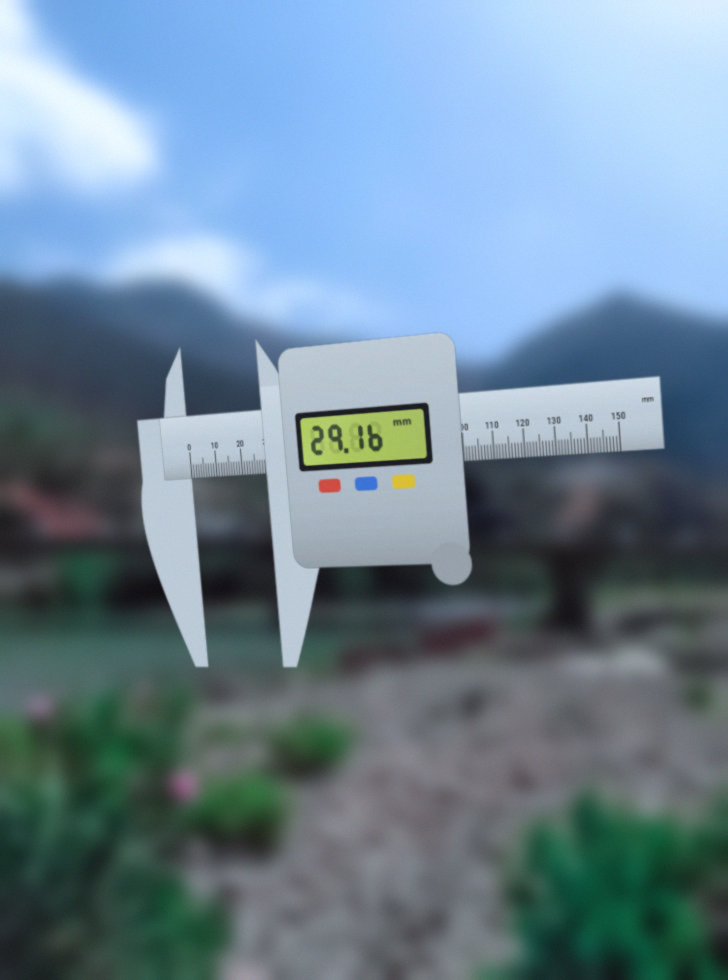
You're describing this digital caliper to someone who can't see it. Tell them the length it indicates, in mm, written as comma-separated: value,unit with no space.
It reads 29.16,mm
